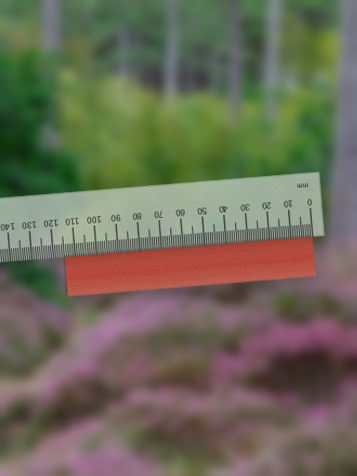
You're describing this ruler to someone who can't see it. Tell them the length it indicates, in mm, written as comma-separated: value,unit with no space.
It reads 115,mm
